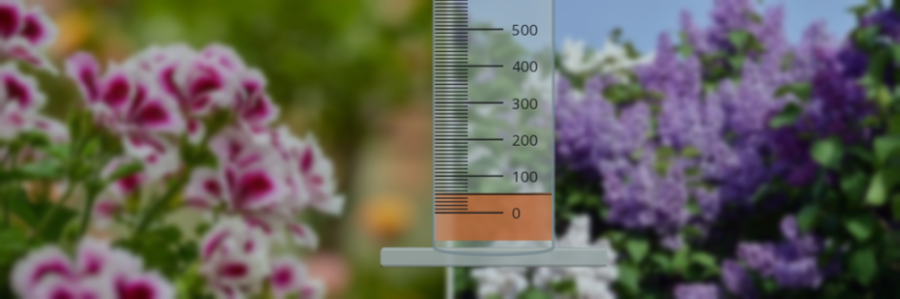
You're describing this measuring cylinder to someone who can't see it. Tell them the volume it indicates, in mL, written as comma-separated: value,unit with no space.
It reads 50,mL
